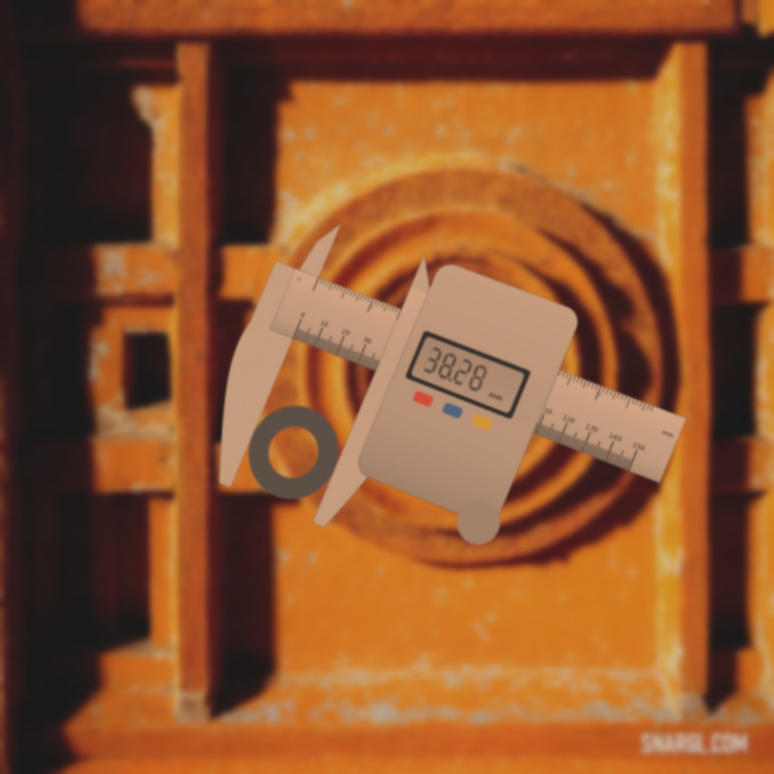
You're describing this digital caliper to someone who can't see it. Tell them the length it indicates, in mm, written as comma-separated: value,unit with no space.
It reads 38.28,mm
